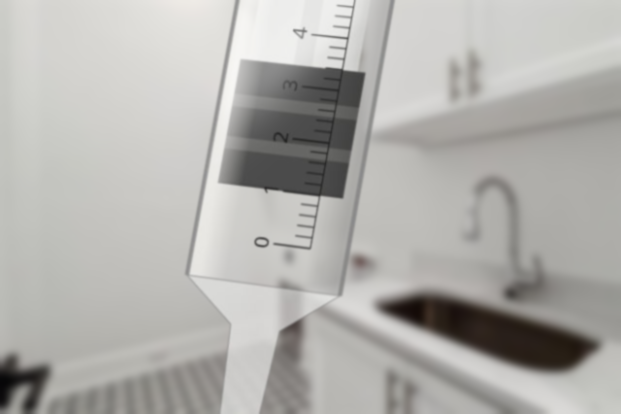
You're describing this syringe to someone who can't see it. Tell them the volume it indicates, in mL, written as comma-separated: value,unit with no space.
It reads 1,mL
